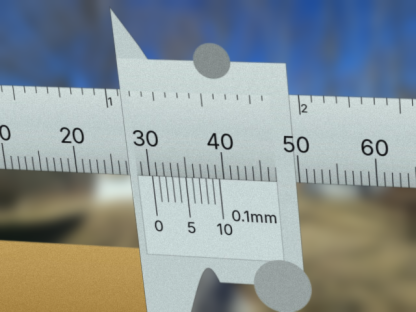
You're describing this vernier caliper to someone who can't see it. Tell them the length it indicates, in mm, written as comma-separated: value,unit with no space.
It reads 30.4,mm
